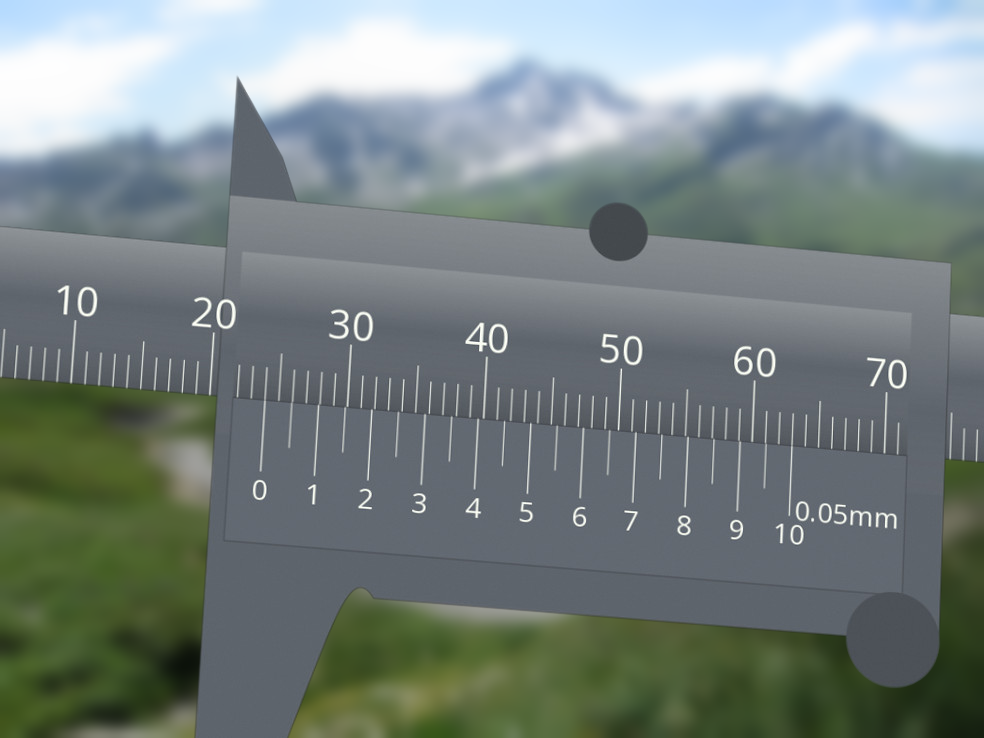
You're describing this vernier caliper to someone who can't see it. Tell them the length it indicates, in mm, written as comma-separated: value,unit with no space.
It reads 24.0,mm
